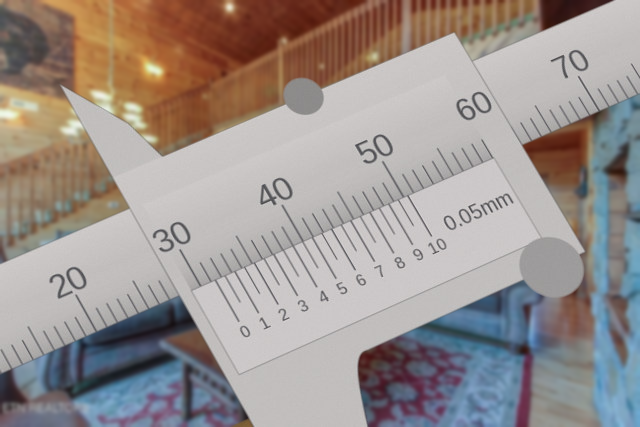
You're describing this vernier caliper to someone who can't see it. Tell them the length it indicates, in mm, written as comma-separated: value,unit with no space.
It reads 31.4,mm
